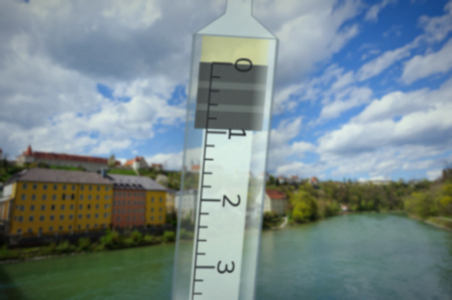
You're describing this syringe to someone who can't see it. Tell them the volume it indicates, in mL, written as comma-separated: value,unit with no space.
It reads 0,mL
